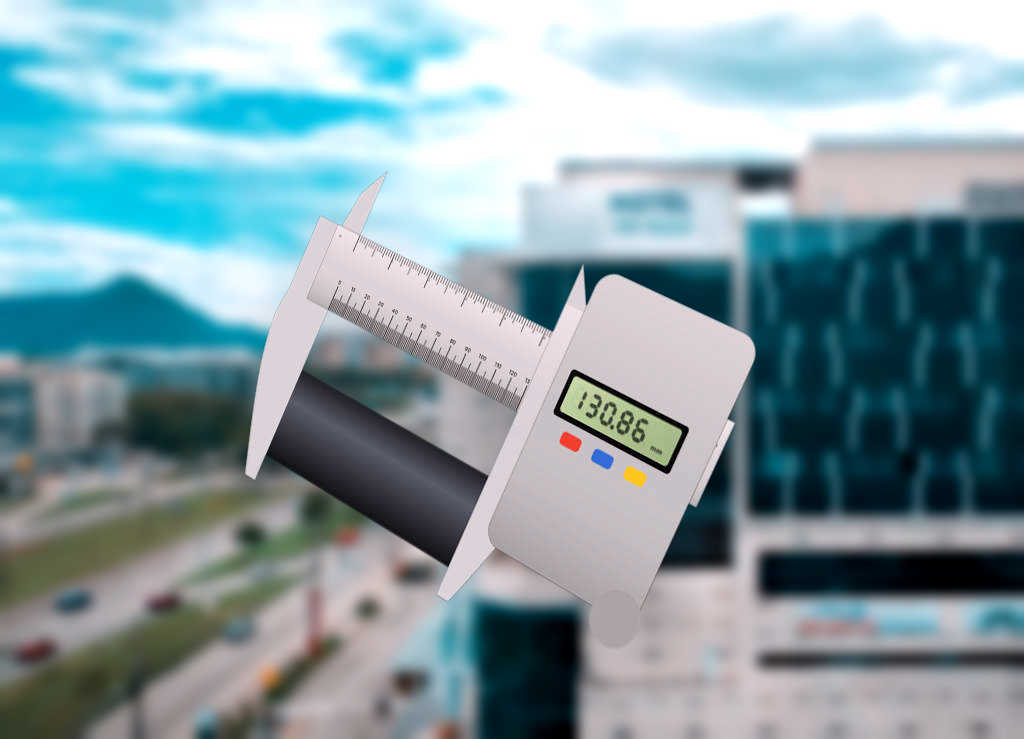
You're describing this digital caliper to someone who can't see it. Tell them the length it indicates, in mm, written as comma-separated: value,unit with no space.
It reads 130.86,mm
